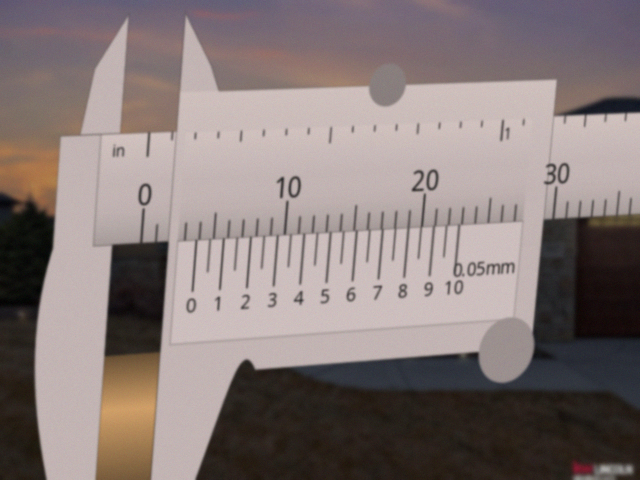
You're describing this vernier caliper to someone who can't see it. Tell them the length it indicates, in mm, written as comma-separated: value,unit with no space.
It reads 3.8,mm
